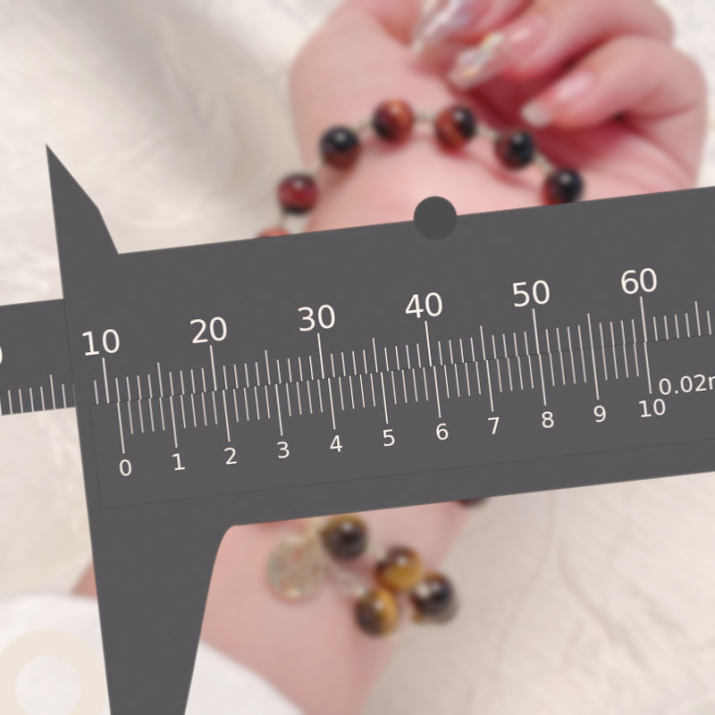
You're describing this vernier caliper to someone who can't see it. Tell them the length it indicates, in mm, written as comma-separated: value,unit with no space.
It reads 10.9,mm
